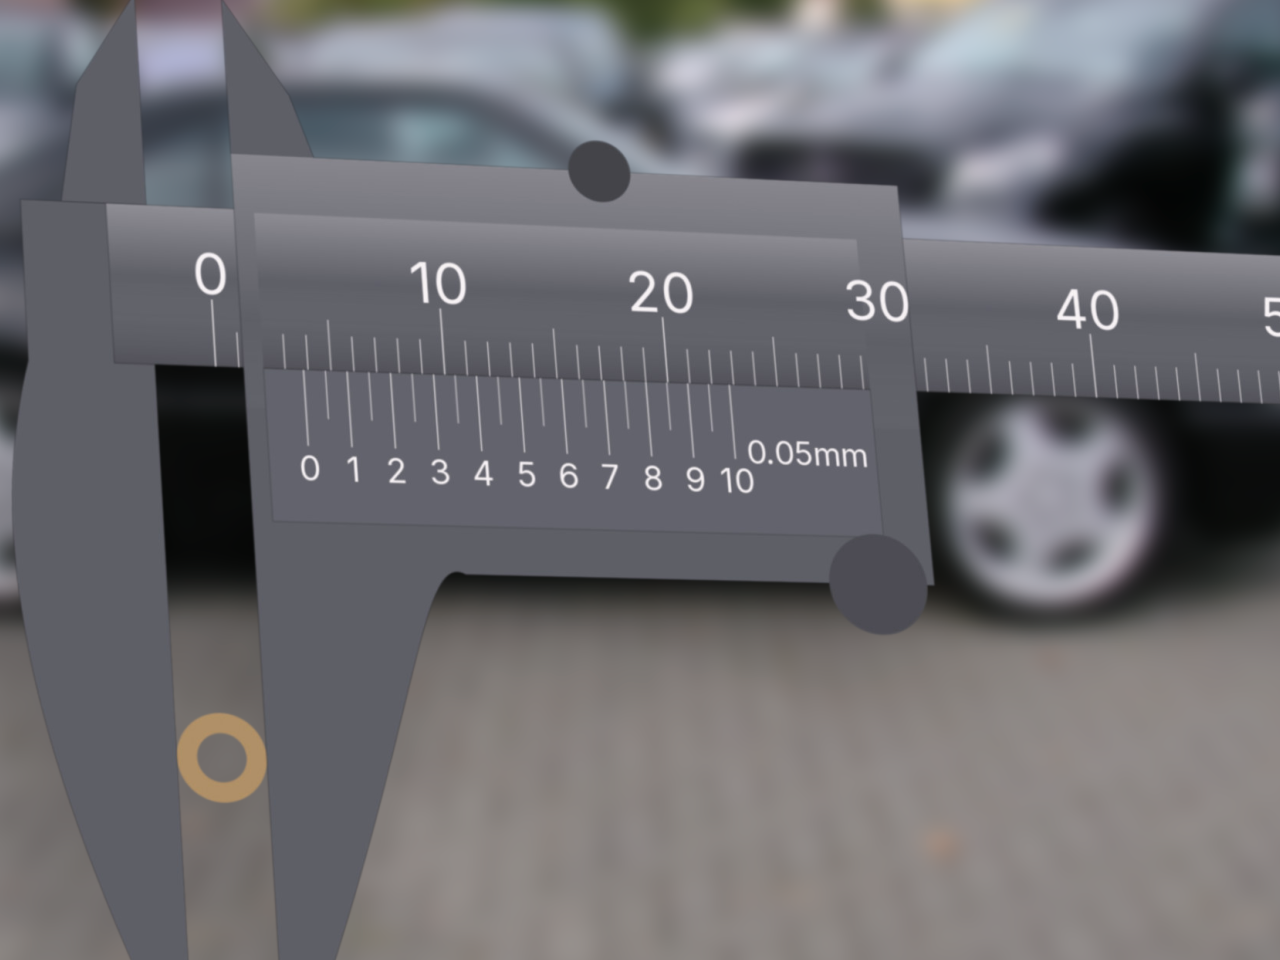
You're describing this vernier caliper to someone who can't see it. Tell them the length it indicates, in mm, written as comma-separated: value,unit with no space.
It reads 3.8,mm
